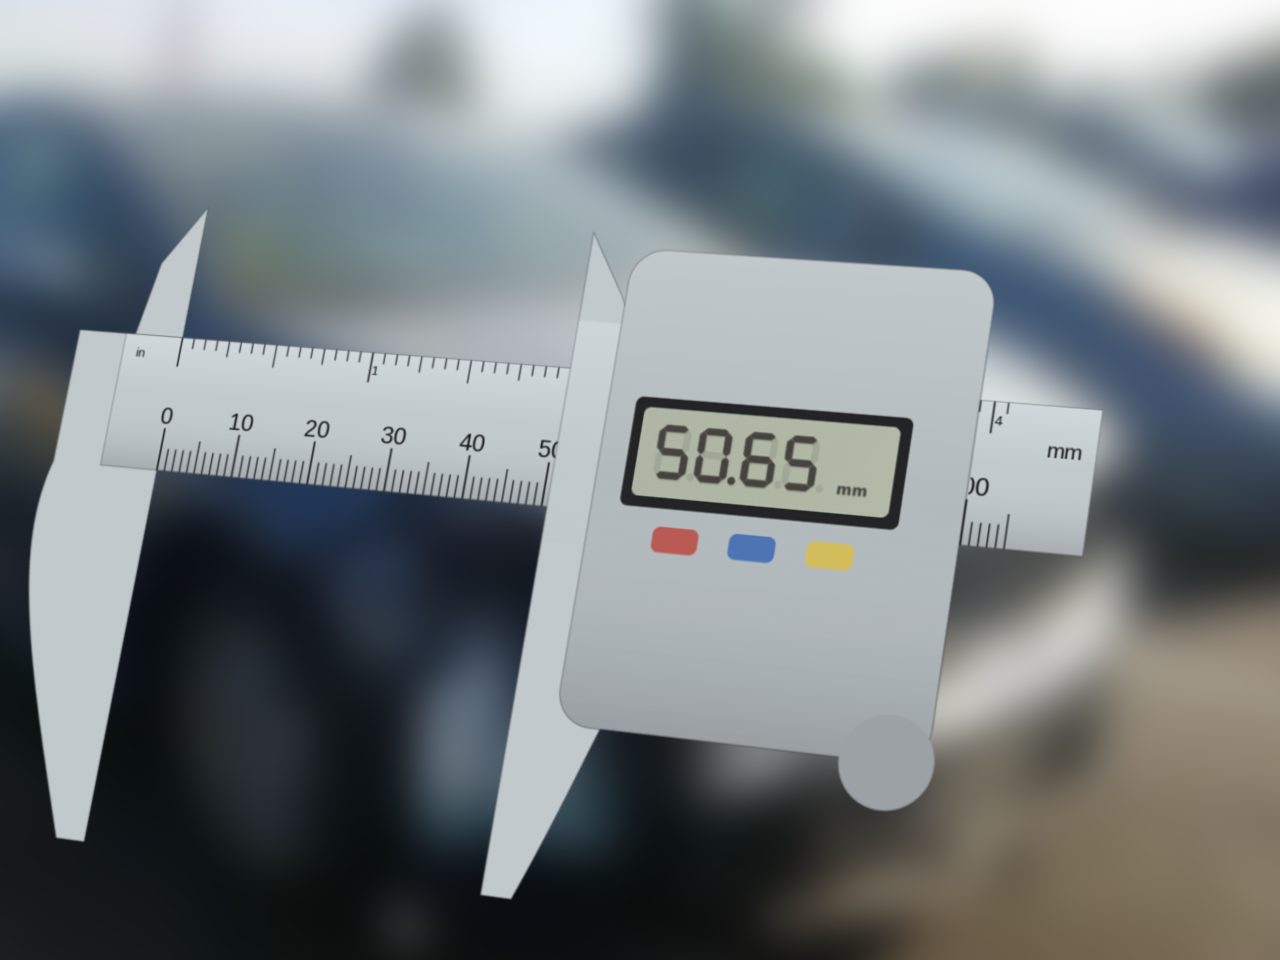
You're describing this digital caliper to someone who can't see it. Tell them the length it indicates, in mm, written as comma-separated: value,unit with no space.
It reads 50.65,mm
